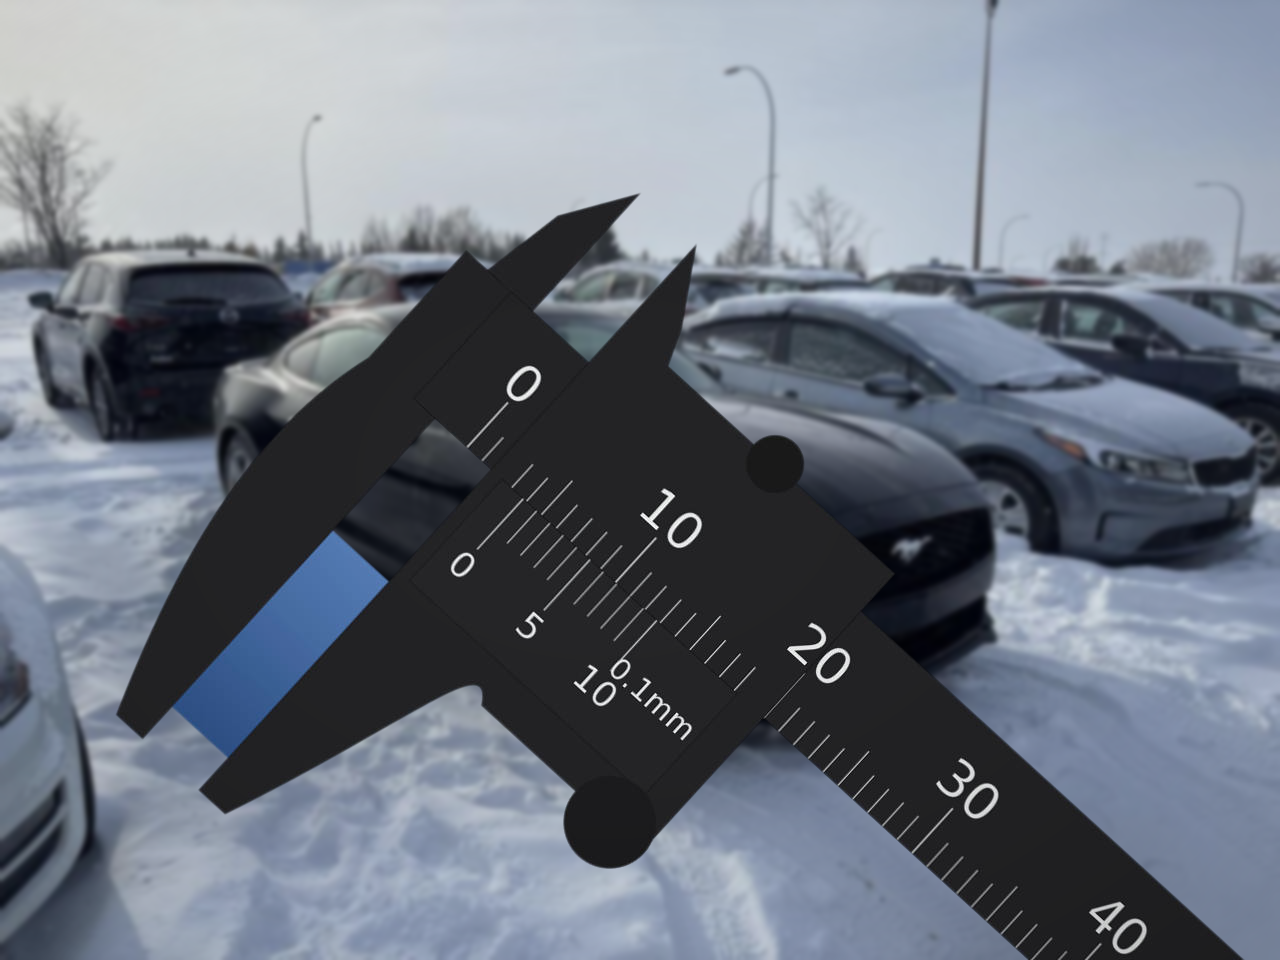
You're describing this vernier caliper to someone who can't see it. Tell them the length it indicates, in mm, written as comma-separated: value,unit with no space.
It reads 3.8,mm
